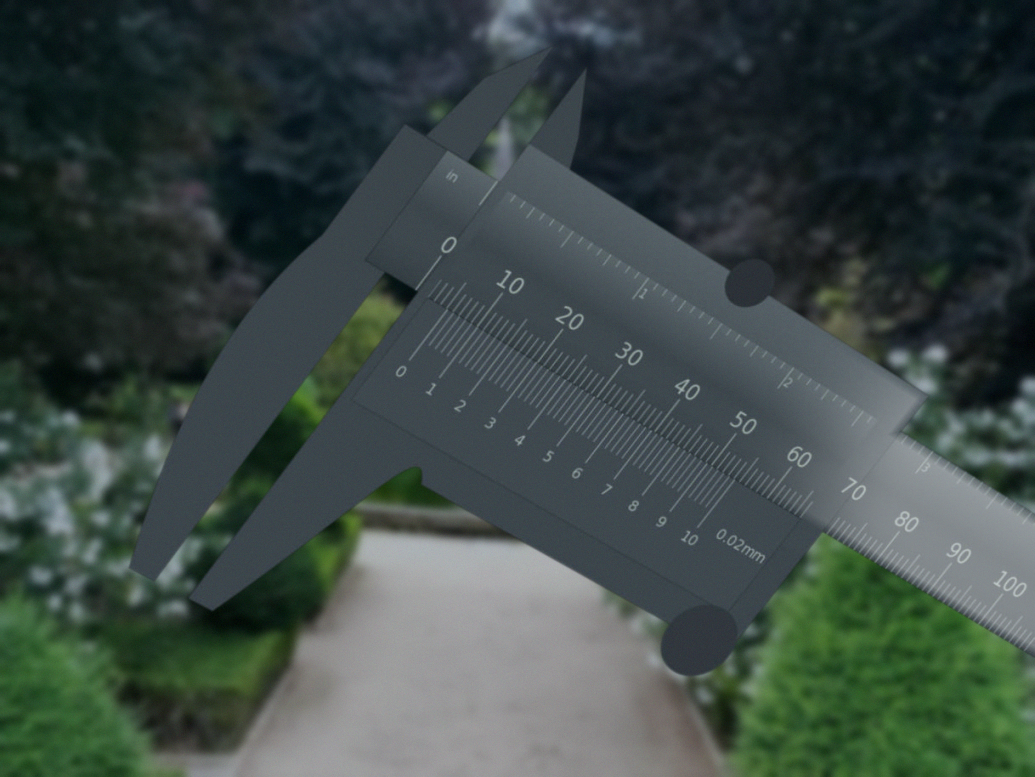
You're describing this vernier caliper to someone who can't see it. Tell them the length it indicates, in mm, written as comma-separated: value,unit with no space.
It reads 5.2,mm
